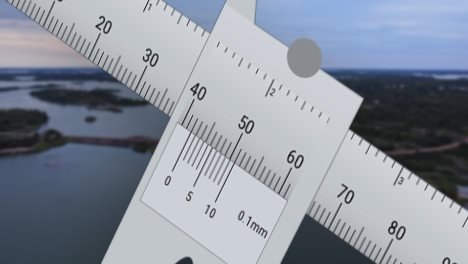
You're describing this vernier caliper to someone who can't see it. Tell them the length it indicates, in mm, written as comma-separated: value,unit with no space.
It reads 42.0,mm
